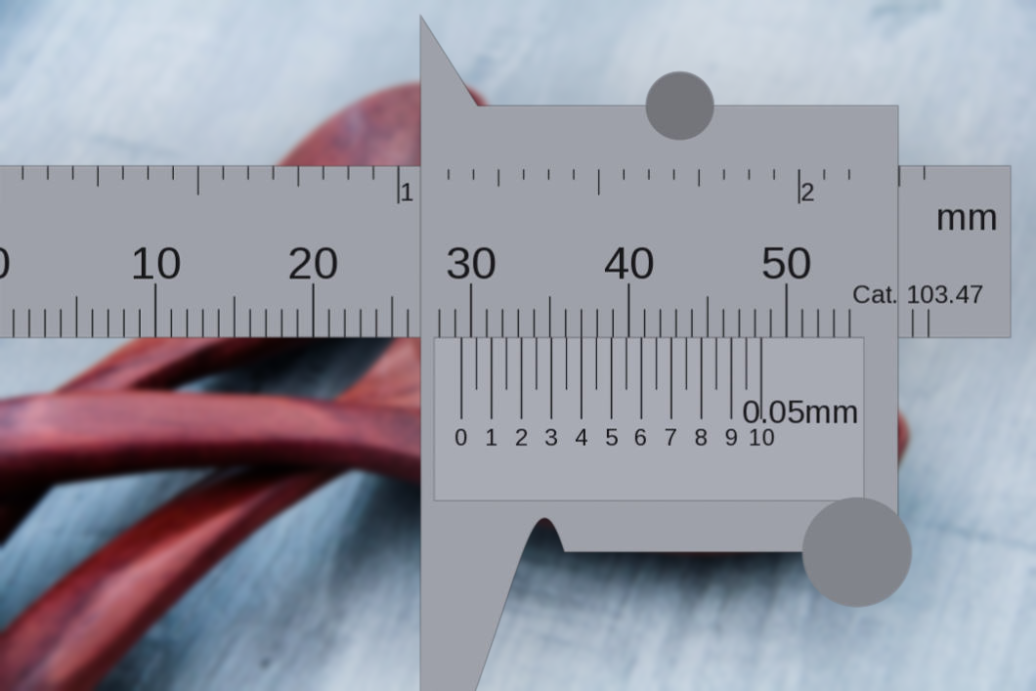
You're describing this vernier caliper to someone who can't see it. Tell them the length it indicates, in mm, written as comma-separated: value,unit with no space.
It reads 29.4,mm
